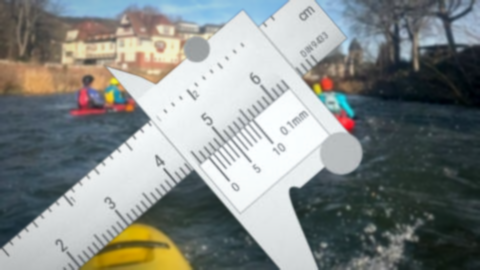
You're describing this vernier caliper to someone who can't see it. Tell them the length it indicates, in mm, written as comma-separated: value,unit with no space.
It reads 46.5,mm
